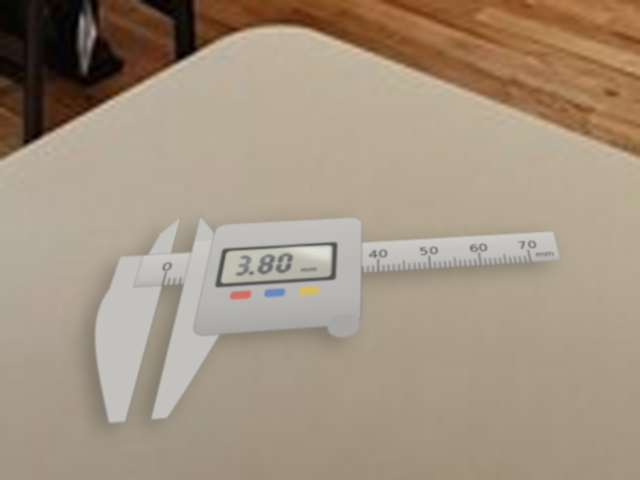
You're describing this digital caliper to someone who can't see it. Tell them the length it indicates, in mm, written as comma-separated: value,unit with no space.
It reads 3.80,mm
